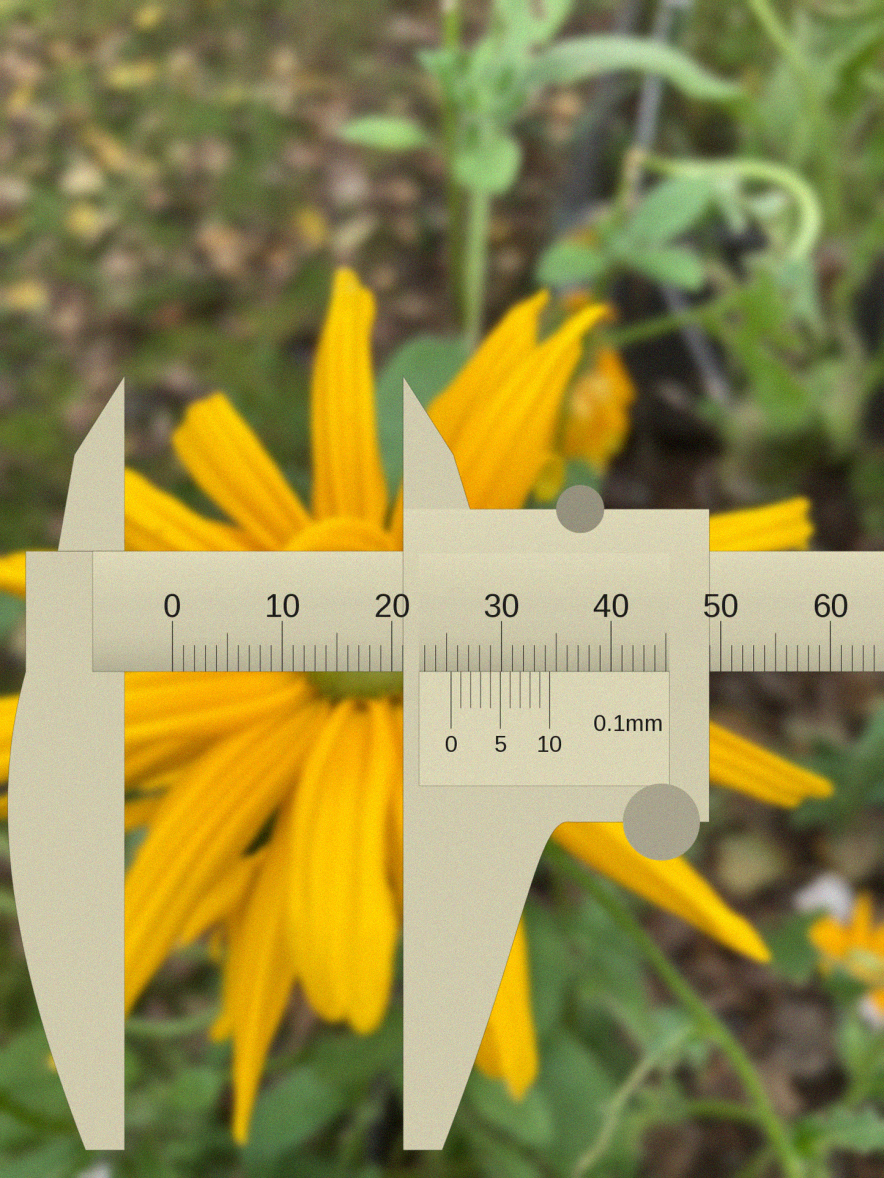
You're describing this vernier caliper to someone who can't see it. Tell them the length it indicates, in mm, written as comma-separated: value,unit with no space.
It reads 25.4,mm
